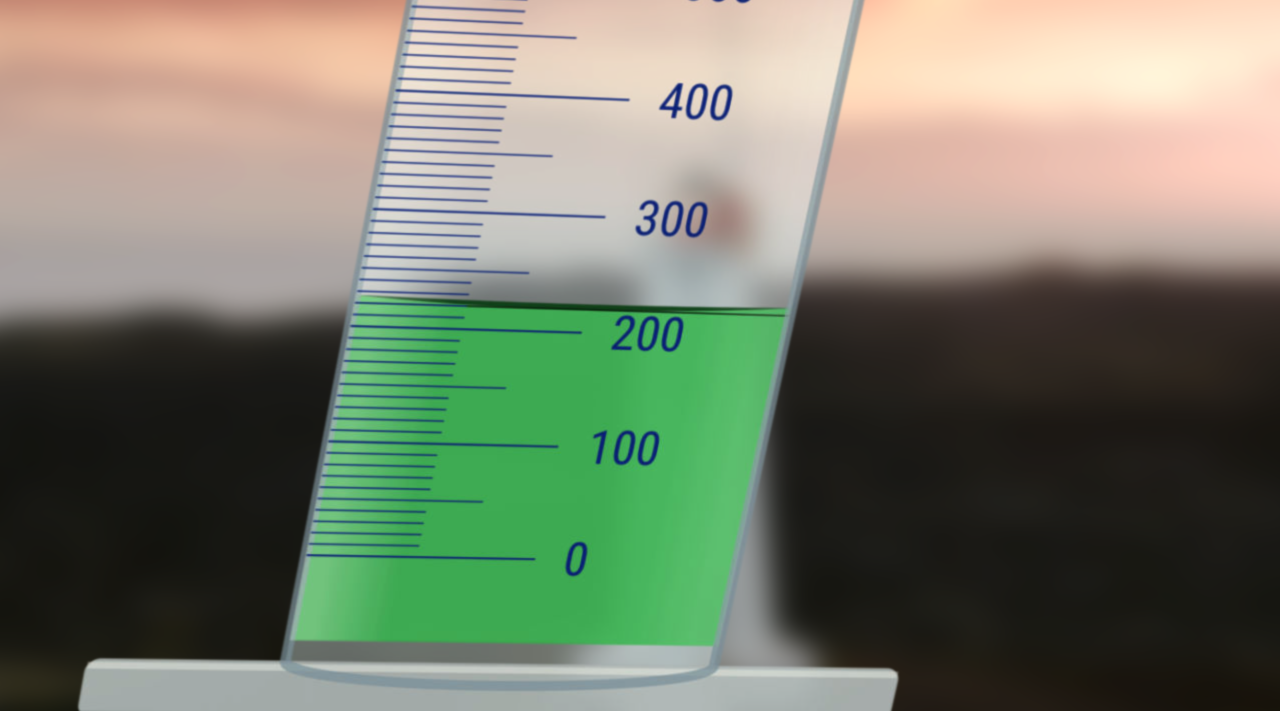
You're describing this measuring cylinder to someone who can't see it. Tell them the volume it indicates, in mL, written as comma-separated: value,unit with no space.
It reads 220,mL
